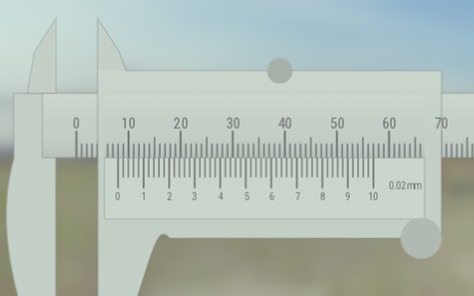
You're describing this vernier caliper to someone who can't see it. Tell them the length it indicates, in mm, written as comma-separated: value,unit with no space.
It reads 8.0,mm
